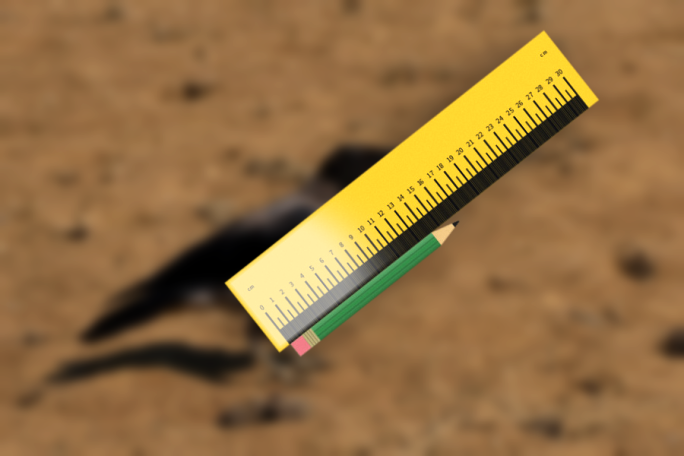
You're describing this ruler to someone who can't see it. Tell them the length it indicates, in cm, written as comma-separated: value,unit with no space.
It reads 16.5,cm
